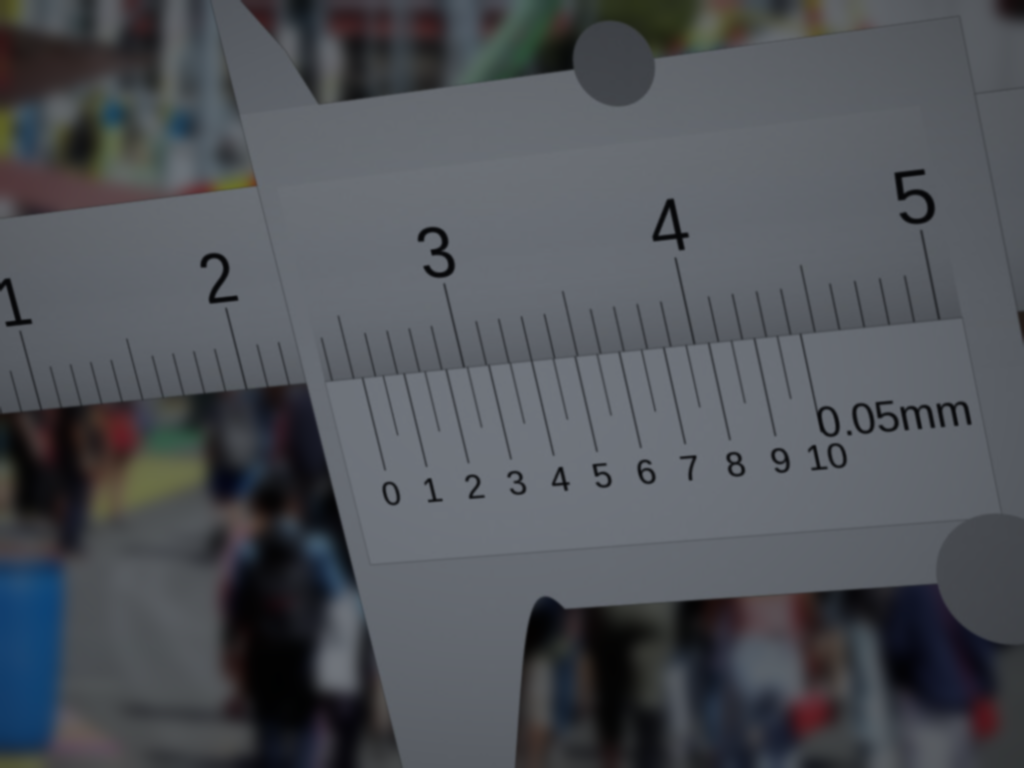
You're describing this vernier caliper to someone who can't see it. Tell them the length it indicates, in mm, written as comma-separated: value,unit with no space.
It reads 25.4,mm
